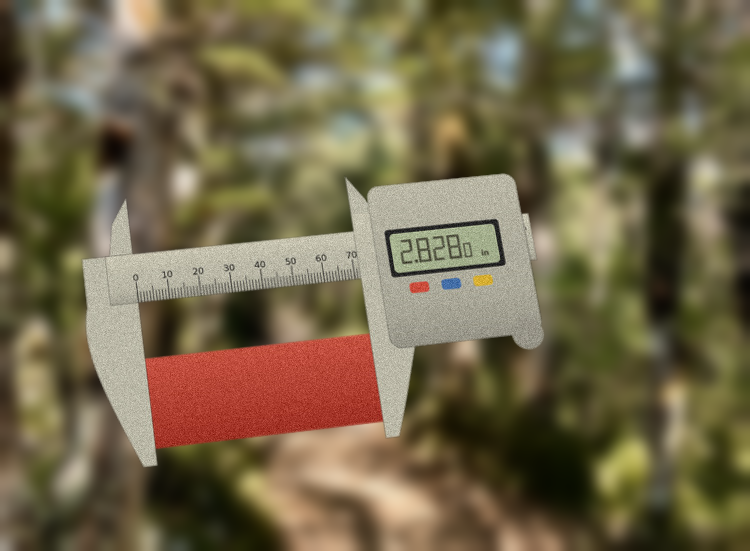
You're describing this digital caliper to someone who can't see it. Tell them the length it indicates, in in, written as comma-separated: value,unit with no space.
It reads 2.8280,in
